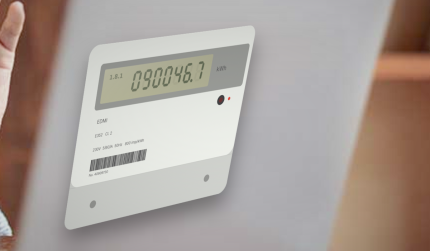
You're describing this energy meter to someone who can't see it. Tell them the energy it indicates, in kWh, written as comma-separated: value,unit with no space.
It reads 90046.7,kWh
